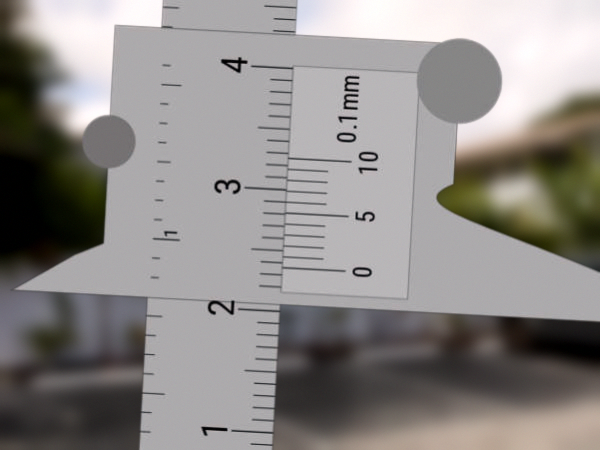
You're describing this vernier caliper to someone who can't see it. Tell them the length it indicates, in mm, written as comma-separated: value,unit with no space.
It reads 23.6,mm
